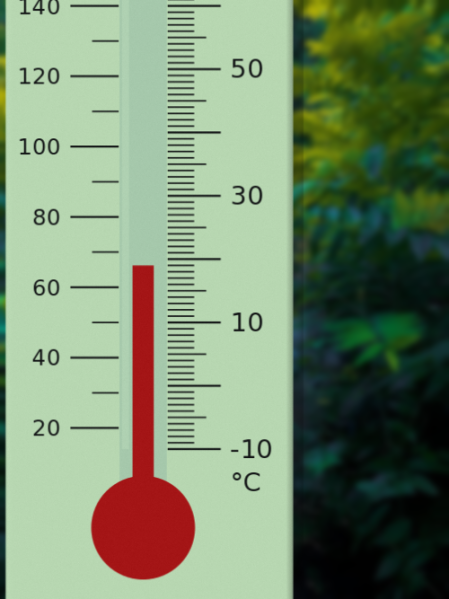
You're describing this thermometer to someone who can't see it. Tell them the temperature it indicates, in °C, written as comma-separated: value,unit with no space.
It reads 19,°C
